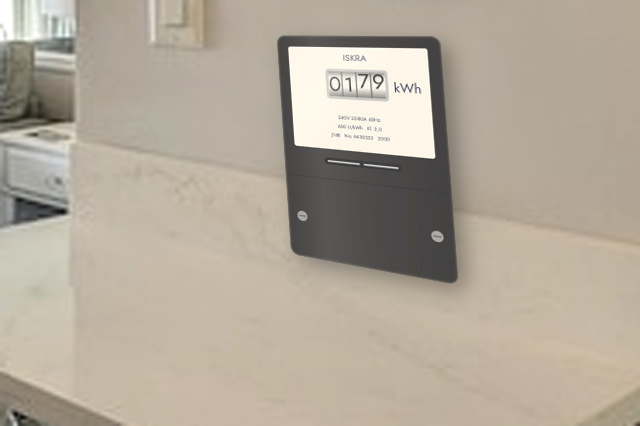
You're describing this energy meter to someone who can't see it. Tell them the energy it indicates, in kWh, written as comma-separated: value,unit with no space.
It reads 179,kWh
